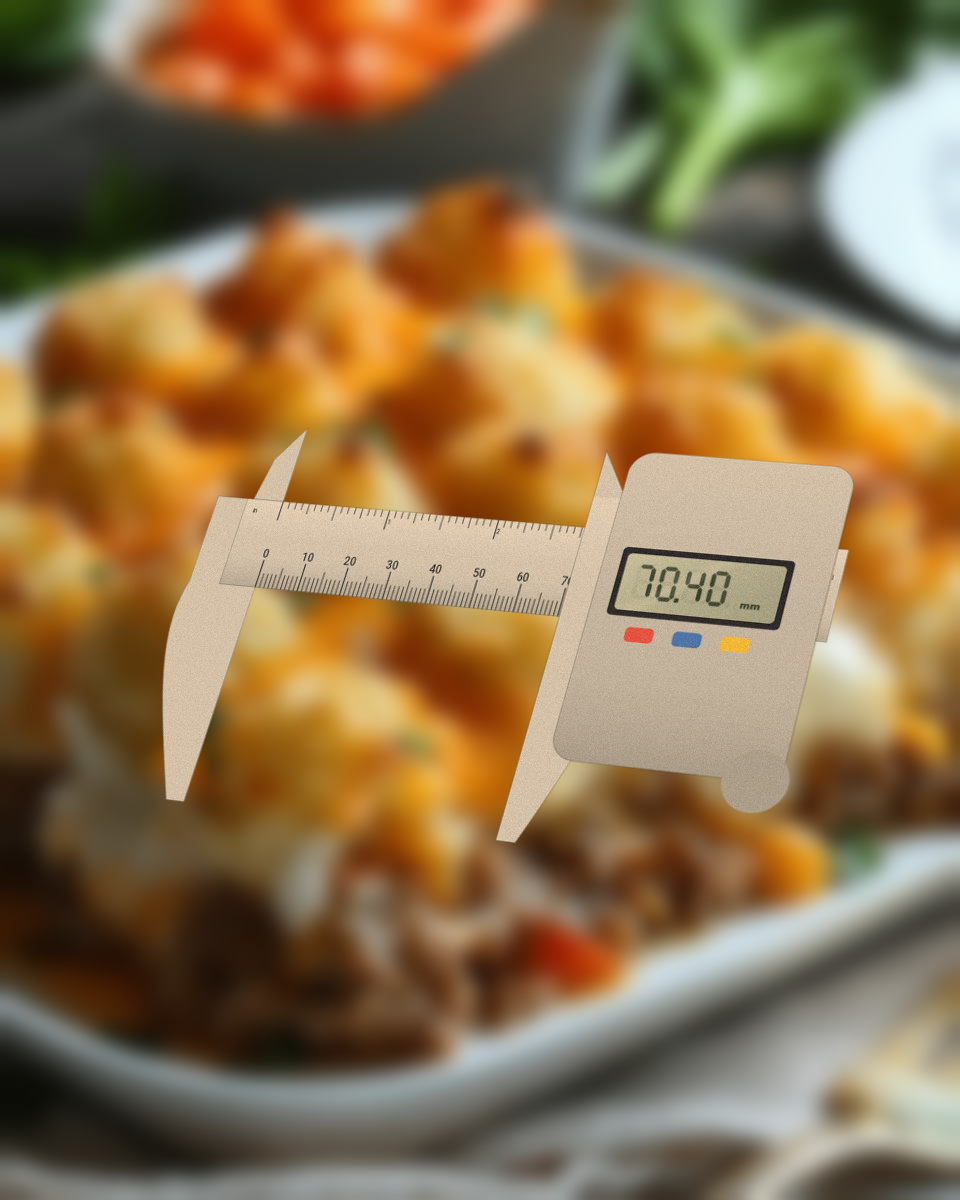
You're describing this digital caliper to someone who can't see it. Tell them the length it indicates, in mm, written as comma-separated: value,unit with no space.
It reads 70.40,mm
